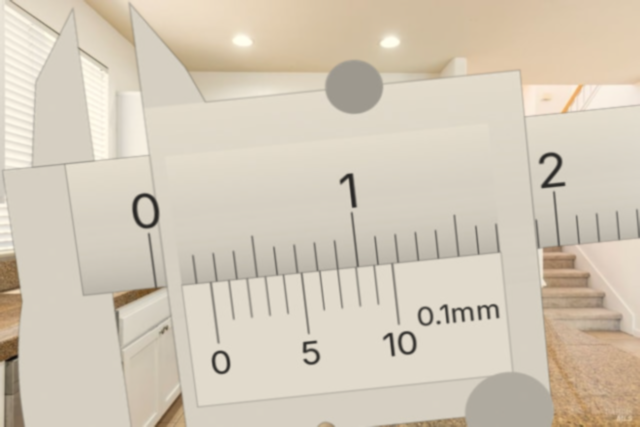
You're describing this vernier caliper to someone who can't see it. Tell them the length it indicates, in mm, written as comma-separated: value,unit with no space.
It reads 2.7,mm
